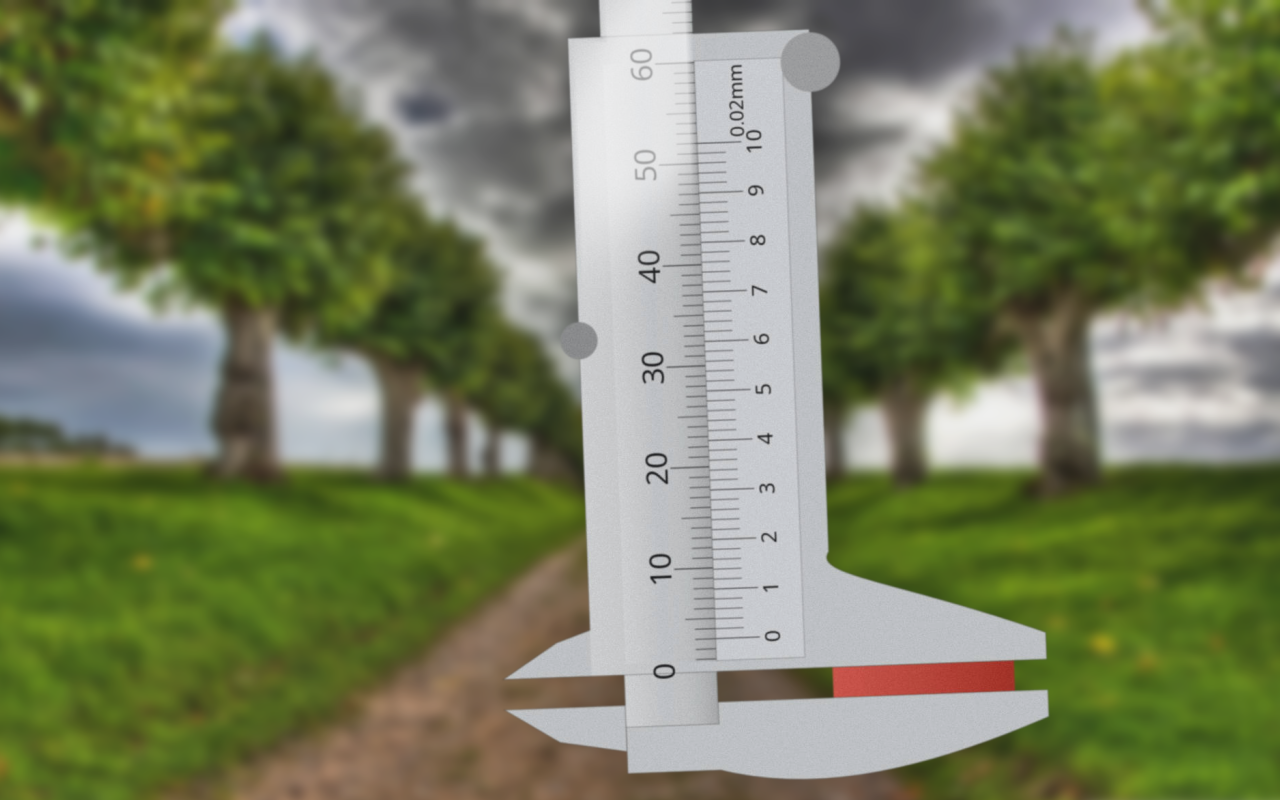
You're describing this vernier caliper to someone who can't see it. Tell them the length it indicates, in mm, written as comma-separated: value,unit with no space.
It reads 3.0,mm
